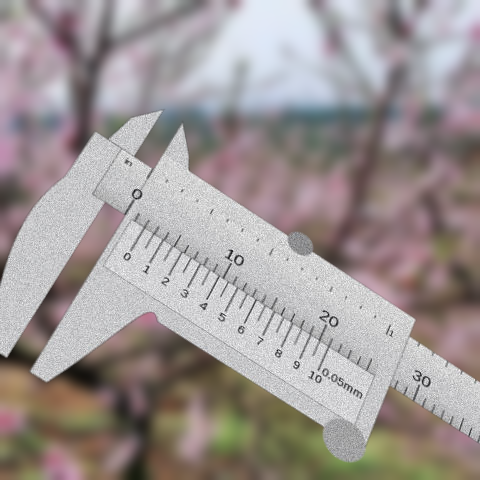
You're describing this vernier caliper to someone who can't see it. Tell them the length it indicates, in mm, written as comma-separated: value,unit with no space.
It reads 2.0,mm
